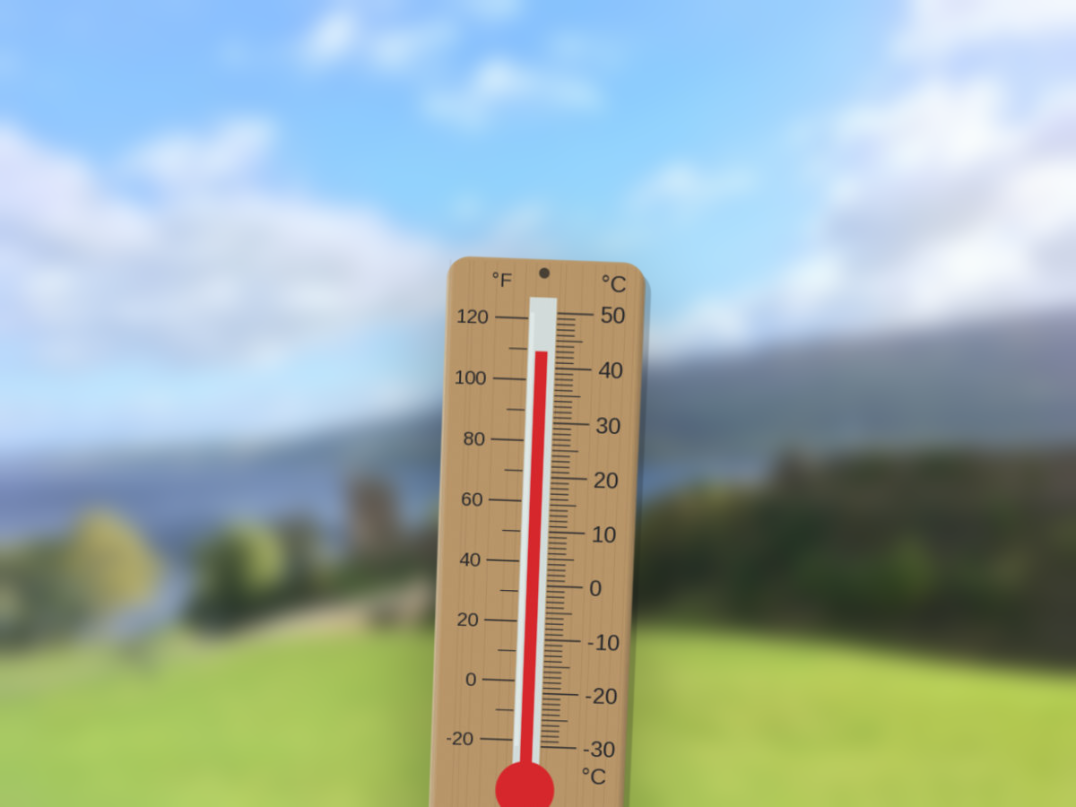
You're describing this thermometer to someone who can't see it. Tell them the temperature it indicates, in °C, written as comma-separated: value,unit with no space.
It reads 43,°C
